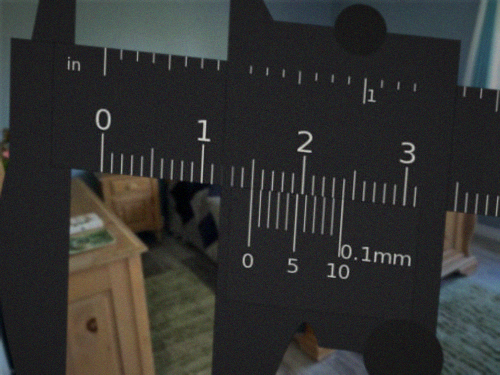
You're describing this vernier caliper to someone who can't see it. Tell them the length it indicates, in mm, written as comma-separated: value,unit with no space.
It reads 15.0,mm
